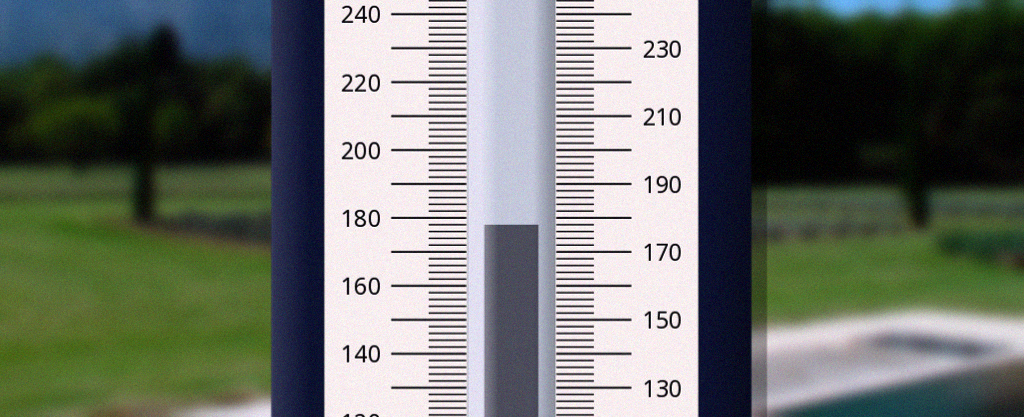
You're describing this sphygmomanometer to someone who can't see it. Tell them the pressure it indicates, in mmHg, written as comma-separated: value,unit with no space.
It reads 178,mmHg
